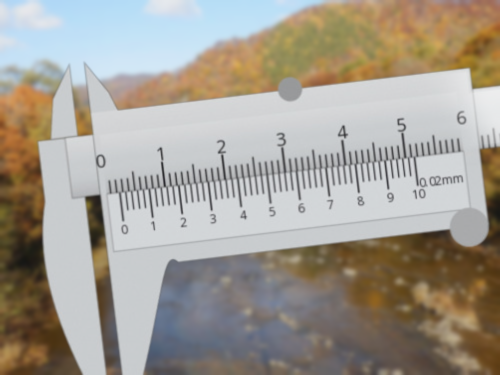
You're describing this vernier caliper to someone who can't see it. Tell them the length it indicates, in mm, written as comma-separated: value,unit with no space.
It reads 2.5,mm
